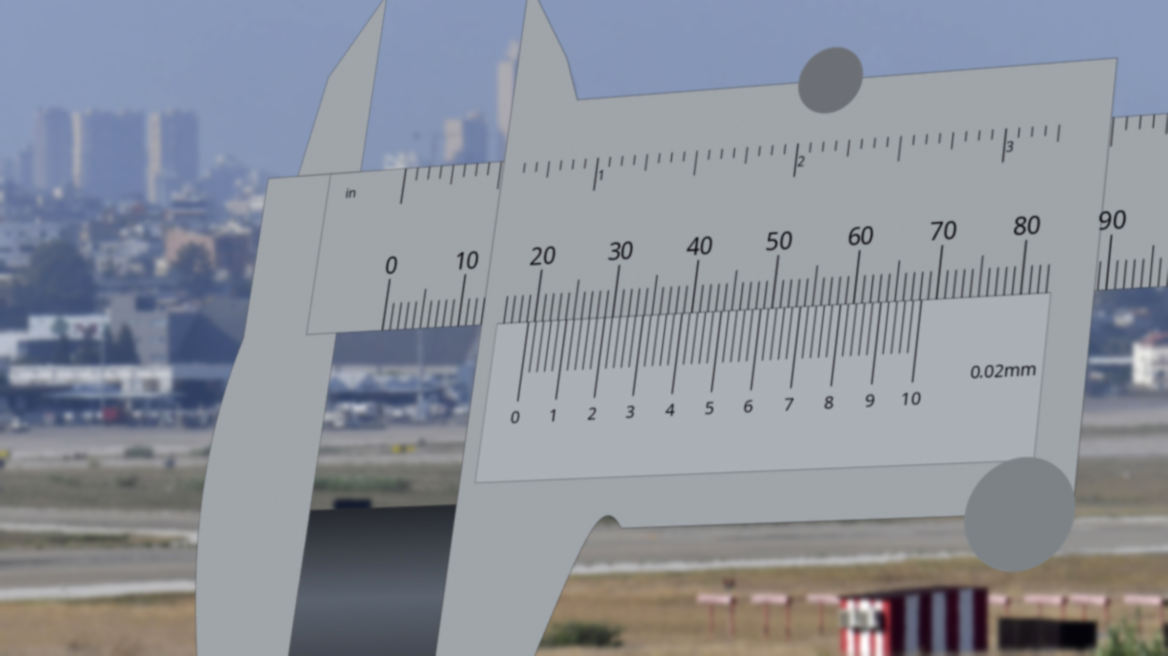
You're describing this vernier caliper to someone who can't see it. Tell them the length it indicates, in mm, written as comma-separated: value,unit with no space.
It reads 19.2,mm
